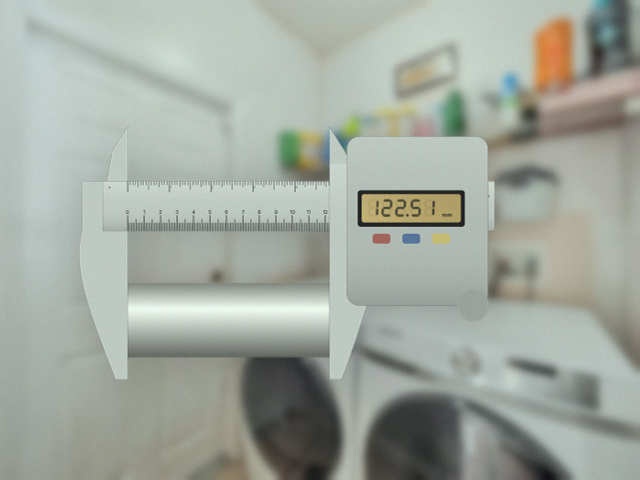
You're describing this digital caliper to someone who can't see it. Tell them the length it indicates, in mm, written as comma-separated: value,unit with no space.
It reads 122.51,mm
